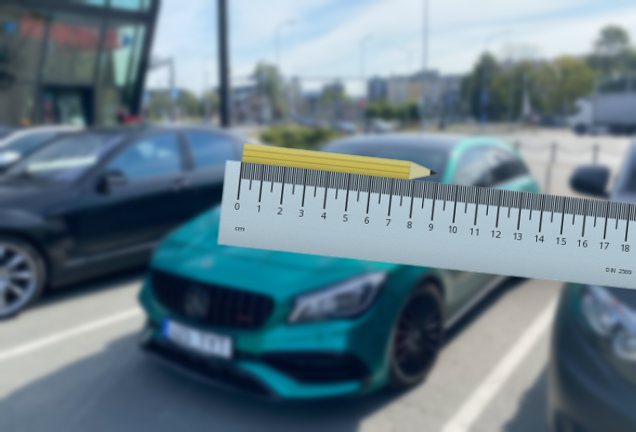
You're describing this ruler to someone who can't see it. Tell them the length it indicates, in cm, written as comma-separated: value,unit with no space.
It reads 9,cm
